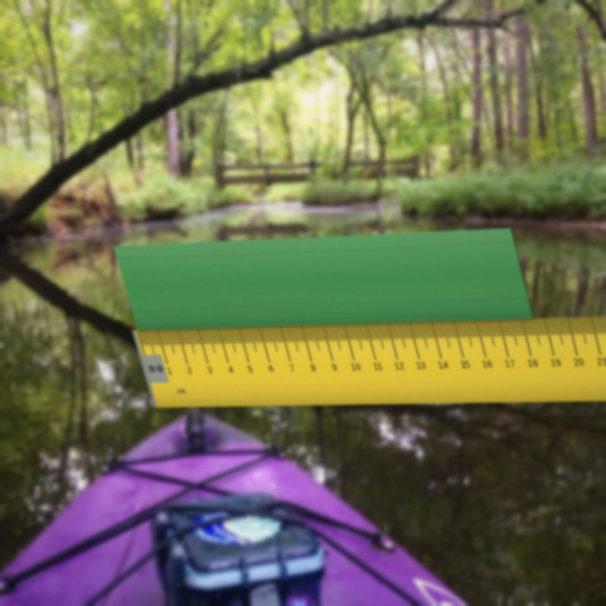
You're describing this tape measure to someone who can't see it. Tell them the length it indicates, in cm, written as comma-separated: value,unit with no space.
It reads 18.5,cm
